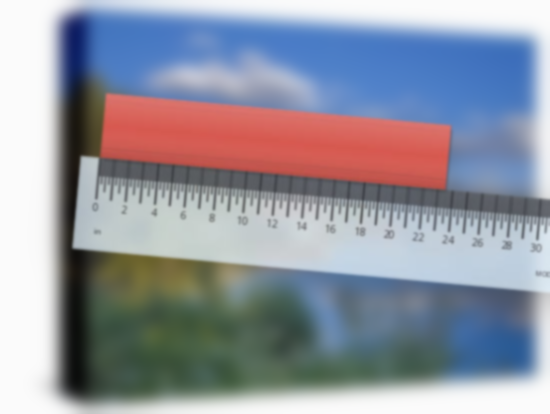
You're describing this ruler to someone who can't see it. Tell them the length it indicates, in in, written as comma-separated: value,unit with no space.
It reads 23.5,in
